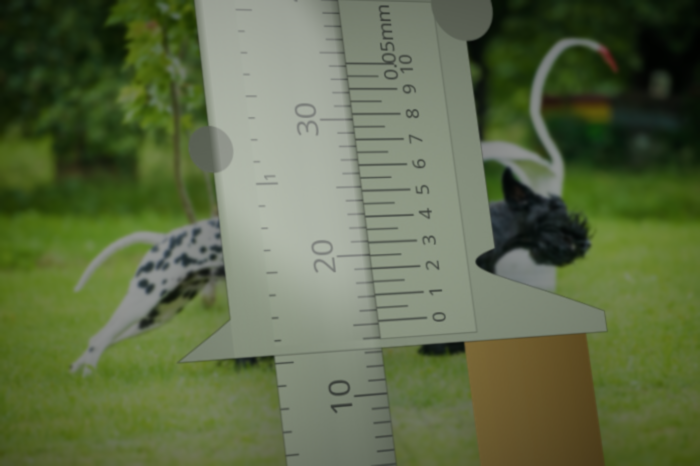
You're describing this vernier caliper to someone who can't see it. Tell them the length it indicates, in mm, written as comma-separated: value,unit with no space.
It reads 15.2,mm
